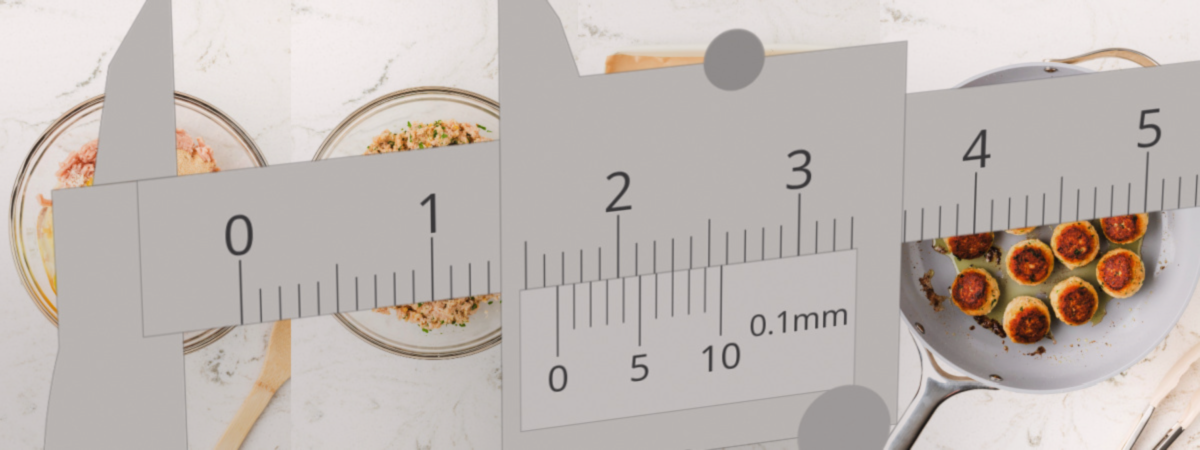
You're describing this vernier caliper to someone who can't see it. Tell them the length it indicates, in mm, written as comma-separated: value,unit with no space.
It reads 16.7,mm
